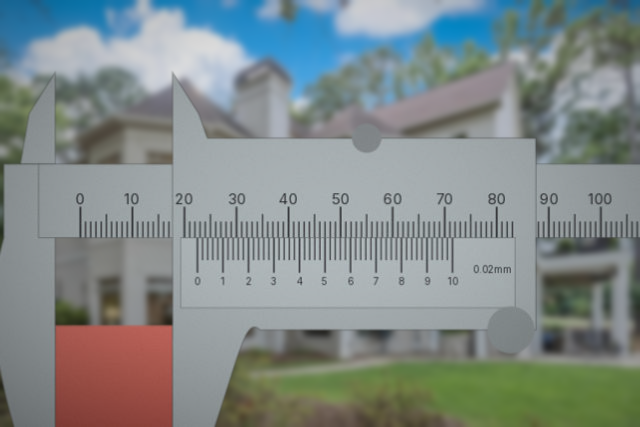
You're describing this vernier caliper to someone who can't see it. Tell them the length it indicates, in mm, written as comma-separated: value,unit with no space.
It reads 22.5,mm
